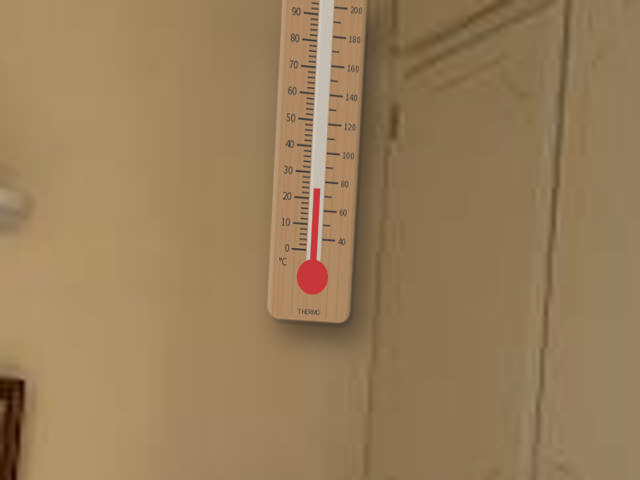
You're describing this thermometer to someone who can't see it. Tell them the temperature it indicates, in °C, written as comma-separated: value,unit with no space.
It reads 24,°C
